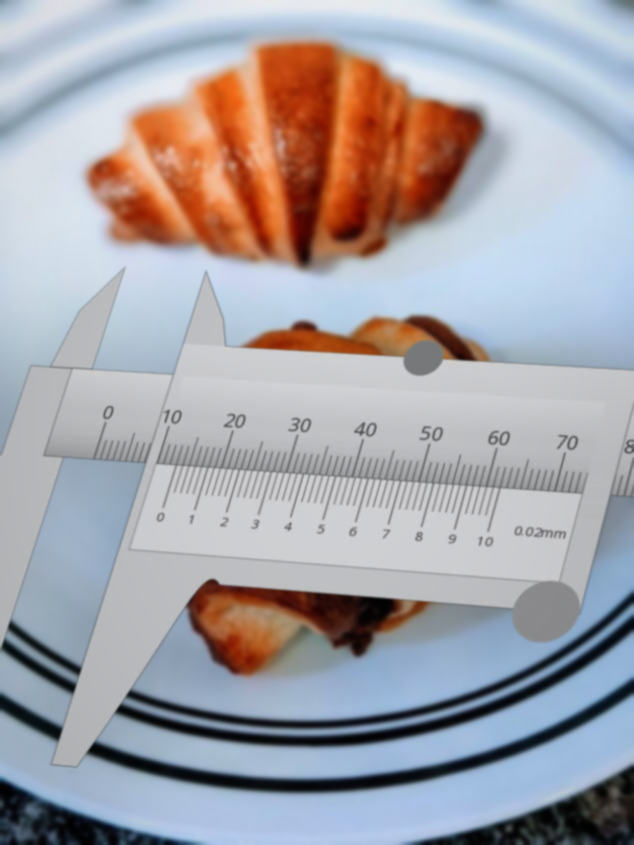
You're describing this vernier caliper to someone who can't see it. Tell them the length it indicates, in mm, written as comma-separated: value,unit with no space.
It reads 13.0,mm
